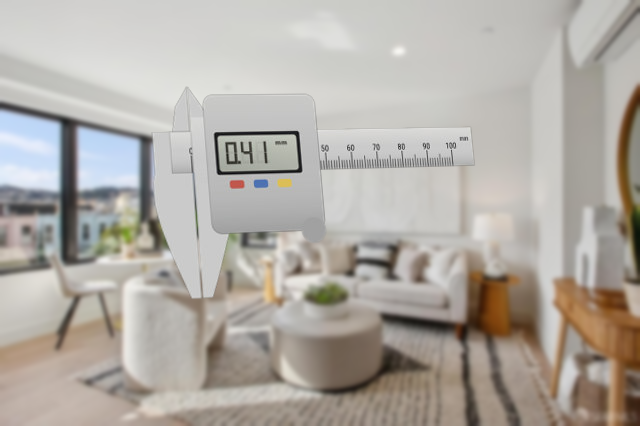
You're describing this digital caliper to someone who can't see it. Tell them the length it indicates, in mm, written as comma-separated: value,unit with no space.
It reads 0.41,mm
